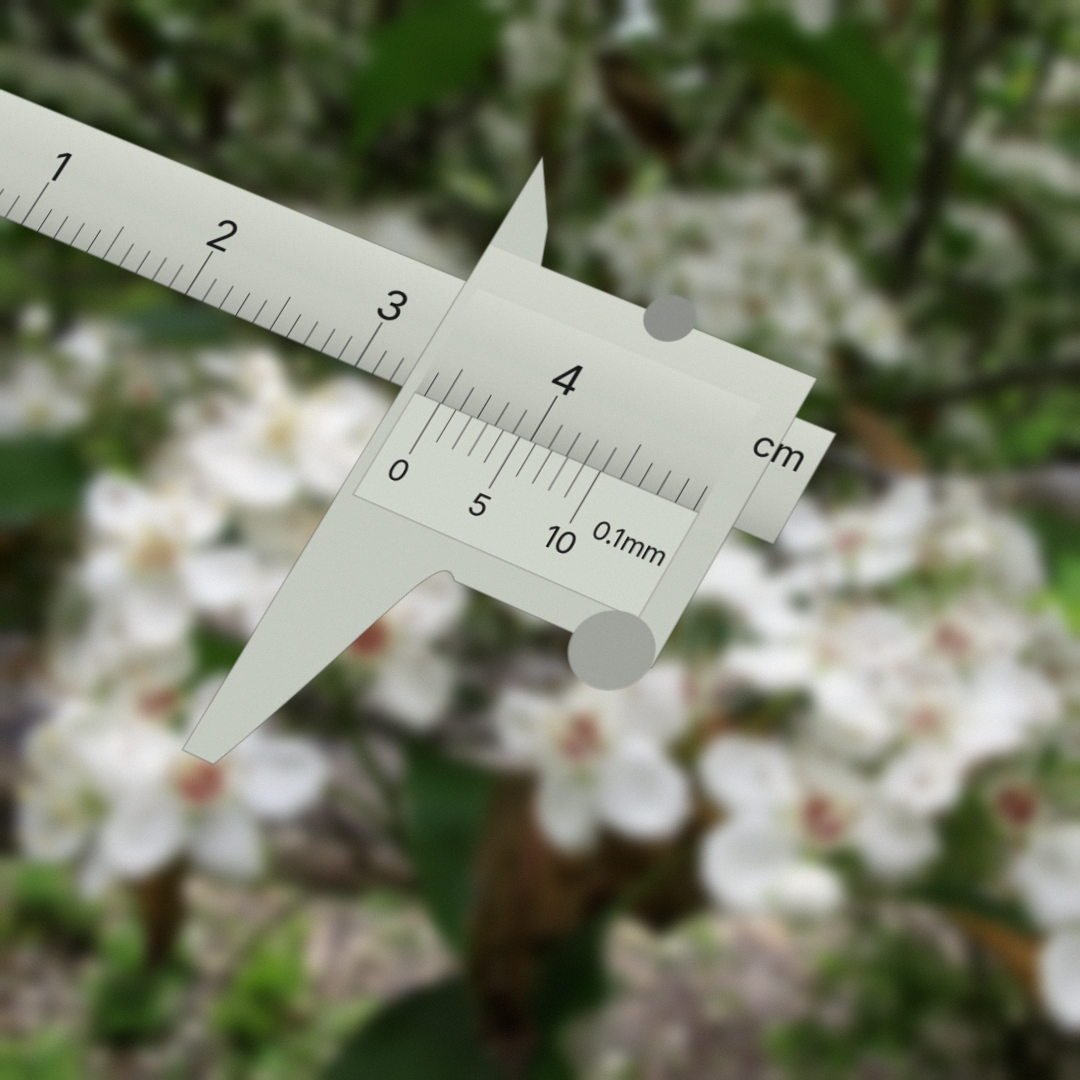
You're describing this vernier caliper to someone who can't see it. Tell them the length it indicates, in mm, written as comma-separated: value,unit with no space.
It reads 34.9,mm
